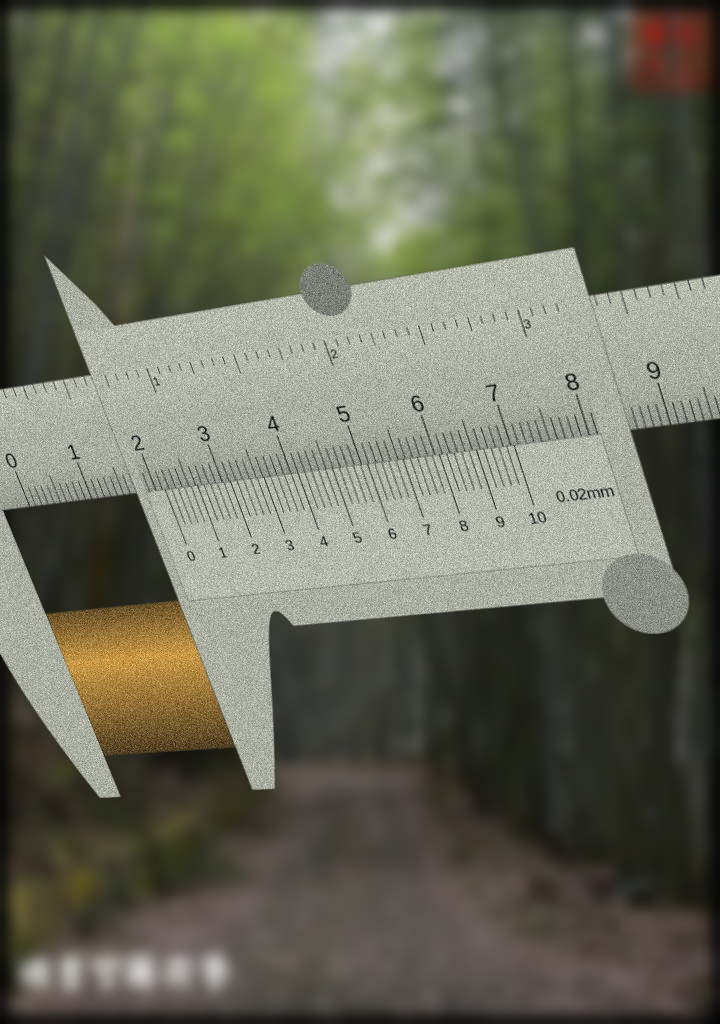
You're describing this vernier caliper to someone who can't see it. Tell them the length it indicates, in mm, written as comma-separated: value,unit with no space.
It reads 21.4,mm
